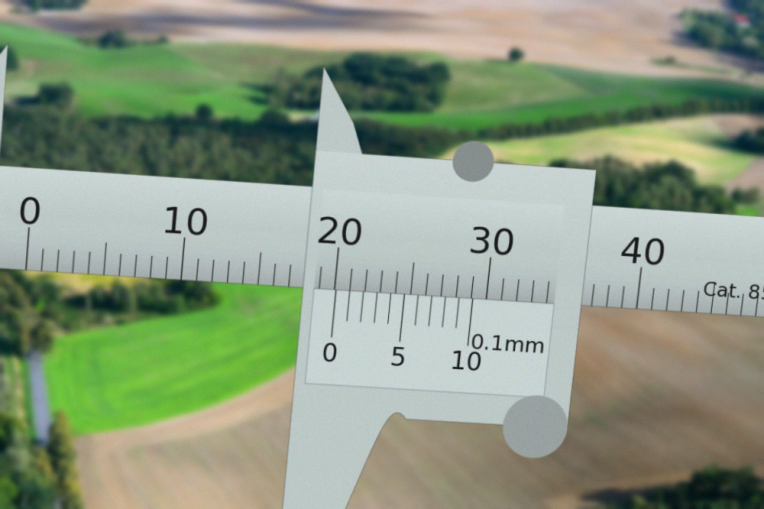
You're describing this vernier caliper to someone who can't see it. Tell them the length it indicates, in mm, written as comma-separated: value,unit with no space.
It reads 20.1,mm
